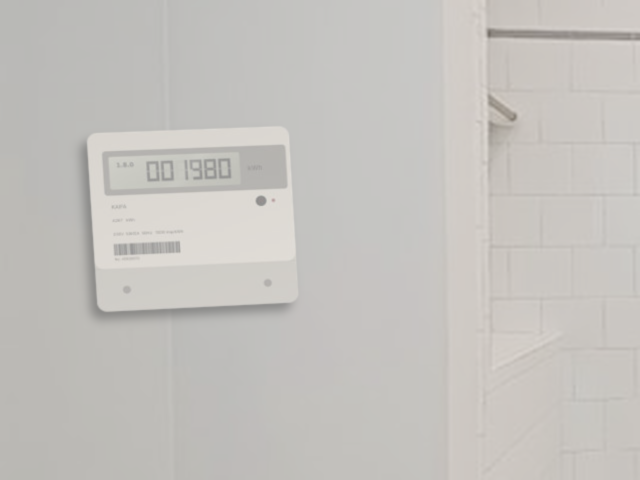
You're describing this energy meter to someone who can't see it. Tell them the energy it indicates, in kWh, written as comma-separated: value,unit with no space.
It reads 1980,kWh
